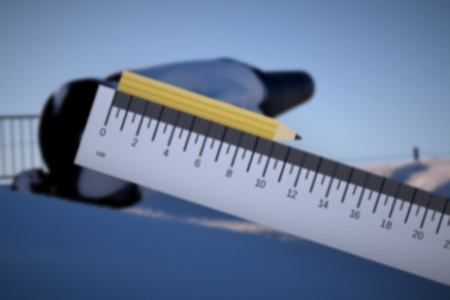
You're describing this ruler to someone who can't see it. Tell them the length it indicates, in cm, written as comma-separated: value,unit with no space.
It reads 11.5,cm
